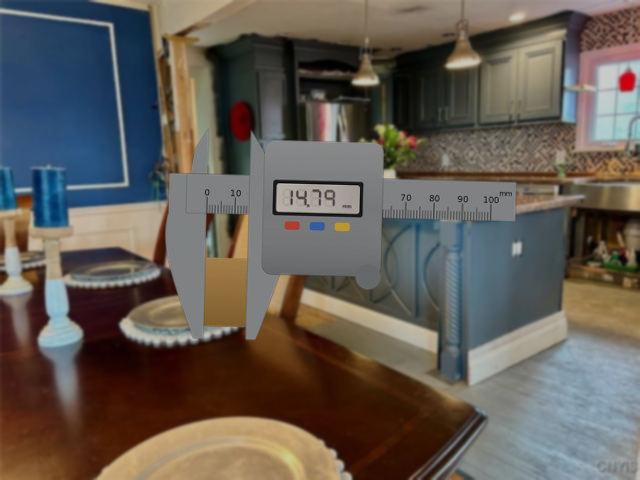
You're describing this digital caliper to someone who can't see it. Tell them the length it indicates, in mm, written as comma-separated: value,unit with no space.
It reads 14.79,mm
